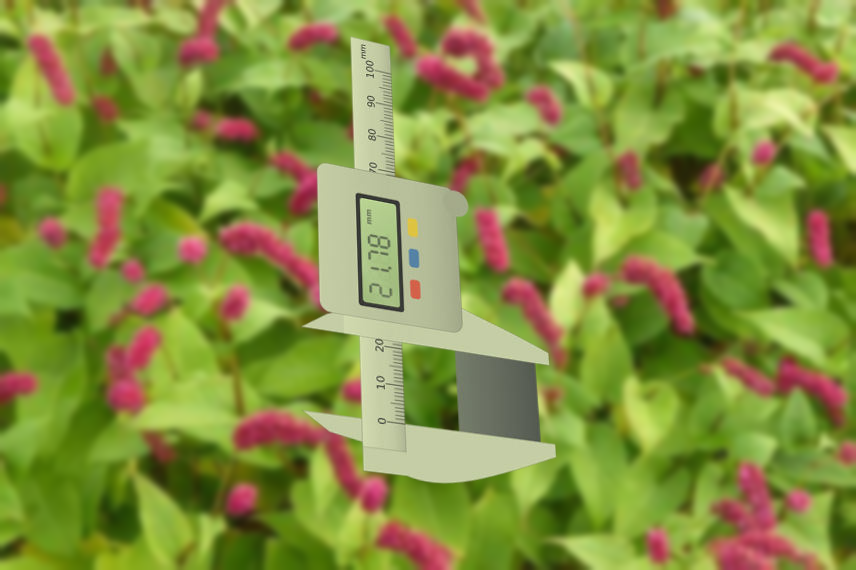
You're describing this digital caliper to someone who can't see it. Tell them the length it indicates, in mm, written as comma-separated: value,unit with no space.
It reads 21.78,mm
